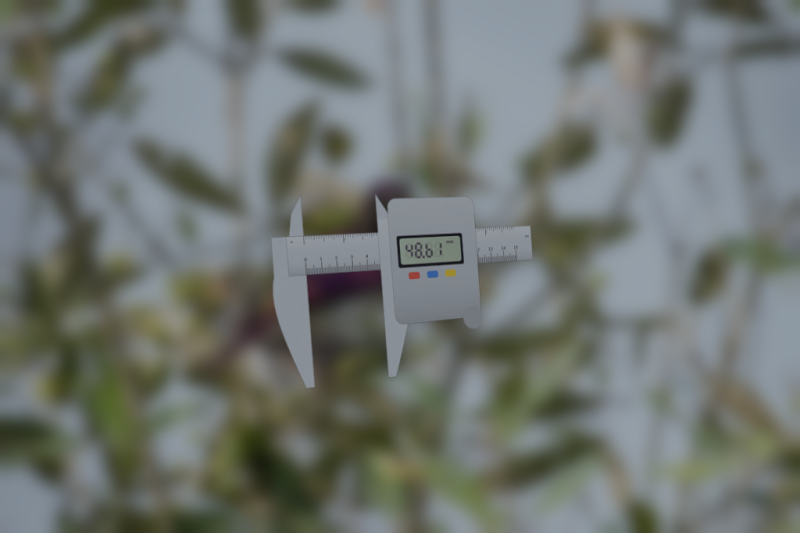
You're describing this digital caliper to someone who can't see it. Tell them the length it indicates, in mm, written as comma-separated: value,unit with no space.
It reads 48.61,mm
